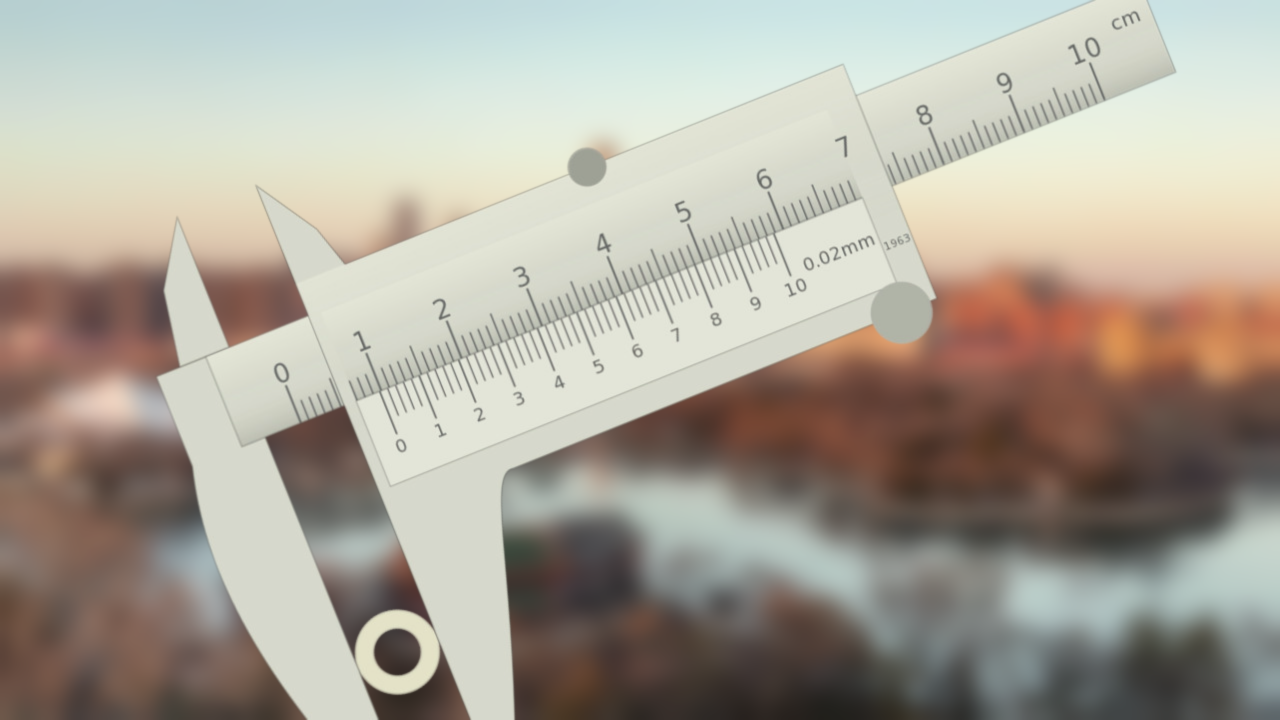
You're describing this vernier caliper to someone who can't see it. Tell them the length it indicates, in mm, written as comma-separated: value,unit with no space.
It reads 9.8,mm
